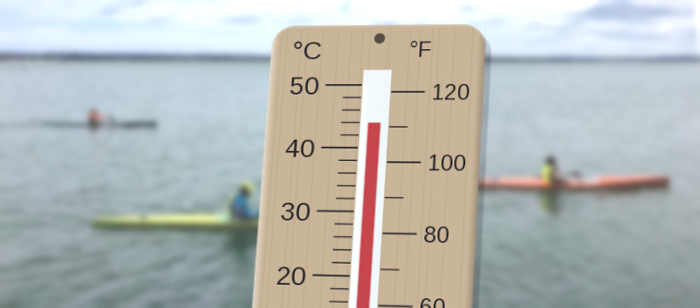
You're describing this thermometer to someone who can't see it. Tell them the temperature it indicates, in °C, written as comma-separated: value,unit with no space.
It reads 44,°C
